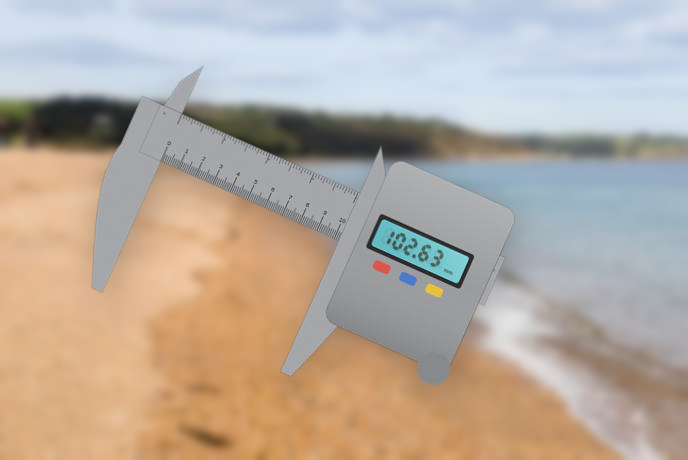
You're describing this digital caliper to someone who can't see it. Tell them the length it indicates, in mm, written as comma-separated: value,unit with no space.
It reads 102.63,mm
